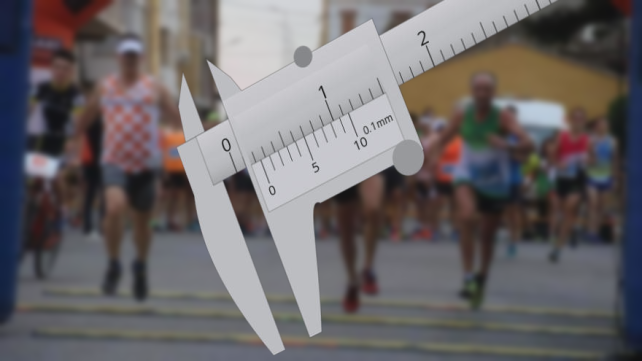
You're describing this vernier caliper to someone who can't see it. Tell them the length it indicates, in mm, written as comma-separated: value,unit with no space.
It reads 2.5,mm
